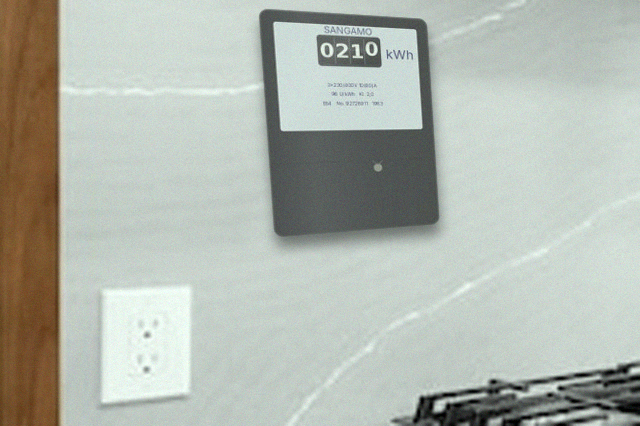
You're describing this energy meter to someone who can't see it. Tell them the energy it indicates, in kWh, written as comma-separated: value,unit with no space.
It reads 210,kWh
